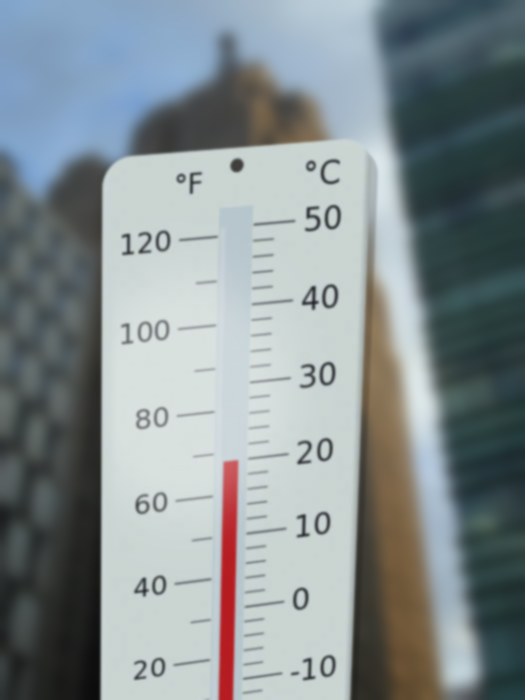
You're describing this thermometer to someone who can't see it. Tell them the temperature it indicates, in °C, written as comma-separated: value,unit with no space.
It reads 20,°C
